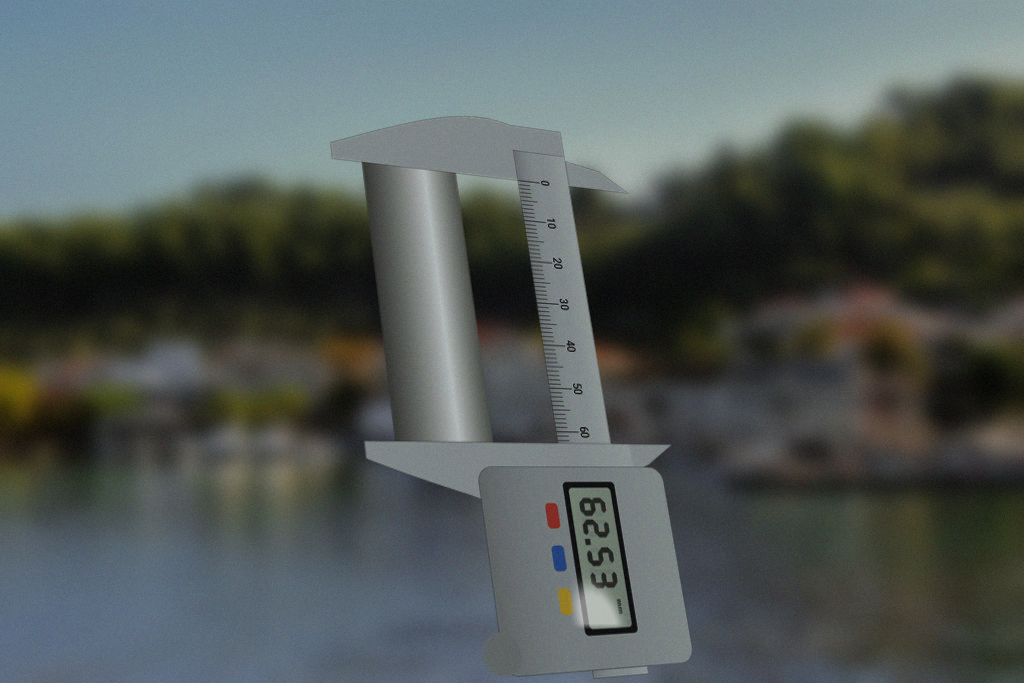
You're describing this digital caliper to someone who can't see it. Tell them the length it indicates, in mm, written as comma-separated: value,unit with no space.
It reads 62.53,mm
